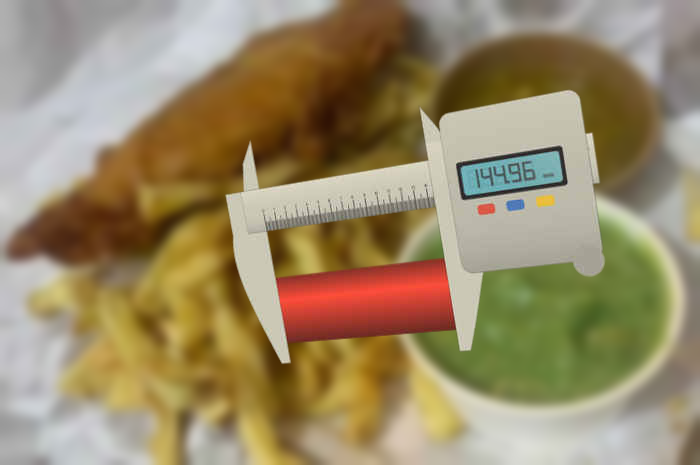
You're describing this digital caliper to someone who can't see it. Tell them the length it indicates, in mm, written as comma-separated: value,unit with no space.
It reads 144.96,mm
